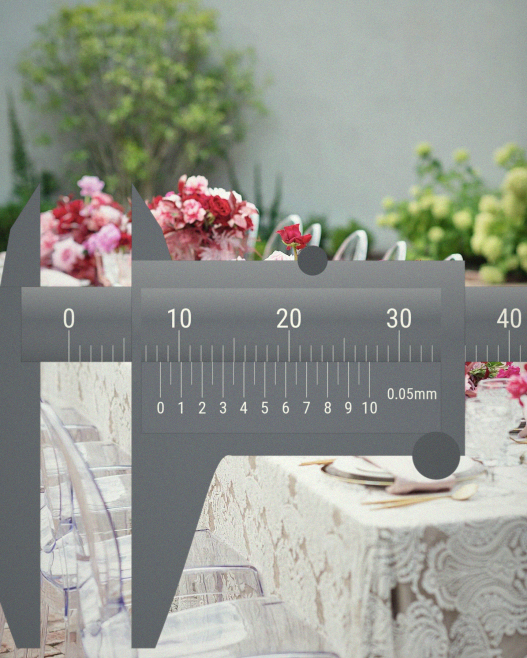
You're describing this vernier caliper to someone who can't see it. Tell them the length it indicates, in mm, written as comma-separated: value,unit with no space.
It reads 8.3,mm
